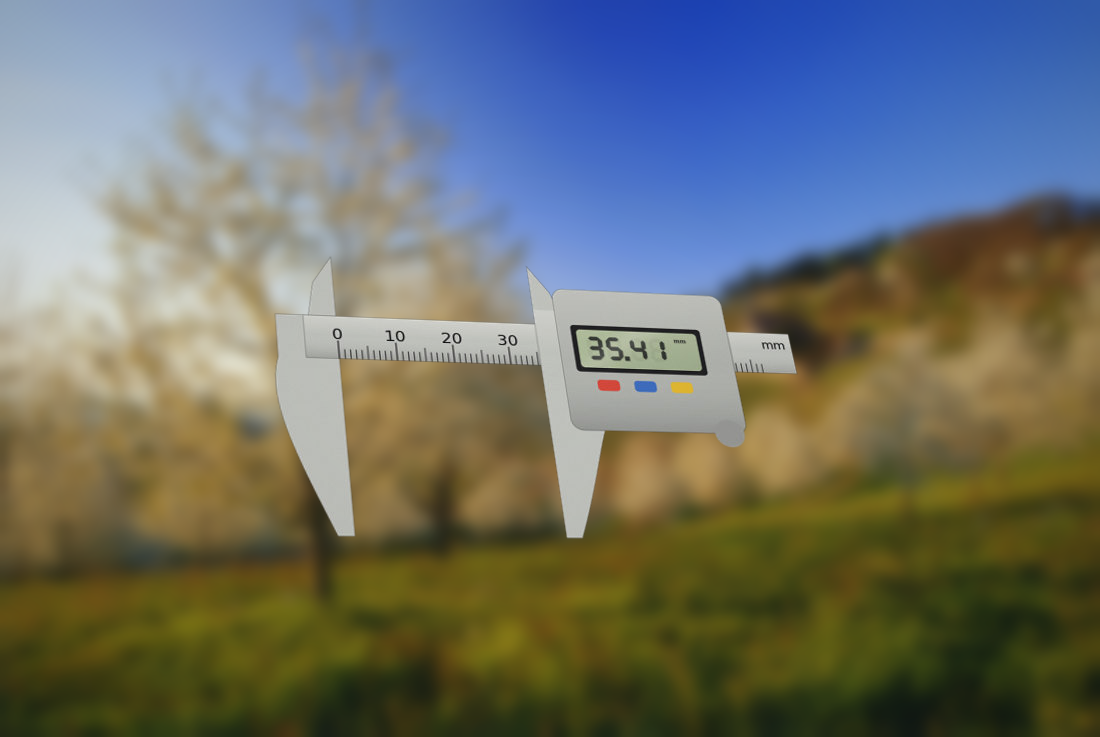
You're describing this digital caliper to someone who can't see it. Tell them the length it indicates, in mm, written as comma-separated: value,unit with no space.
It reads 35.41,mm
